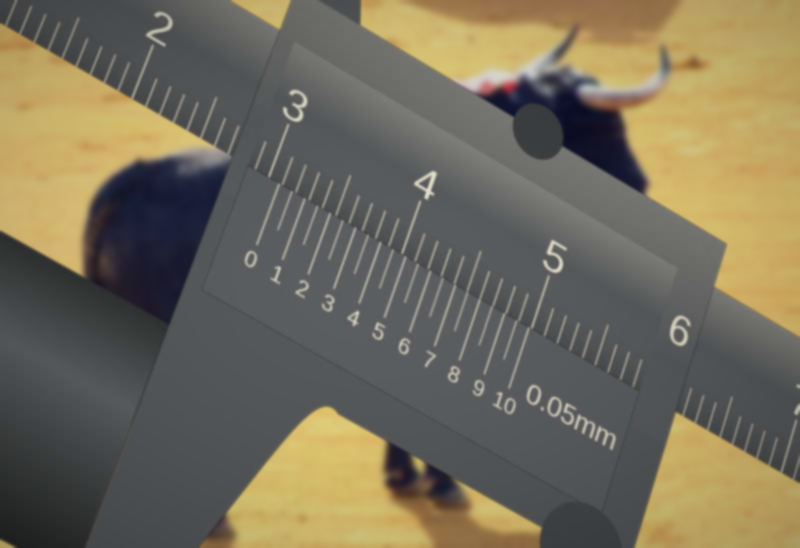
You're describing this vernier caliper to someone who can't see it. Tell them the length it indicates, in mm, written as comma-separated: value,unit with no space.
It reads 30.8,mm
